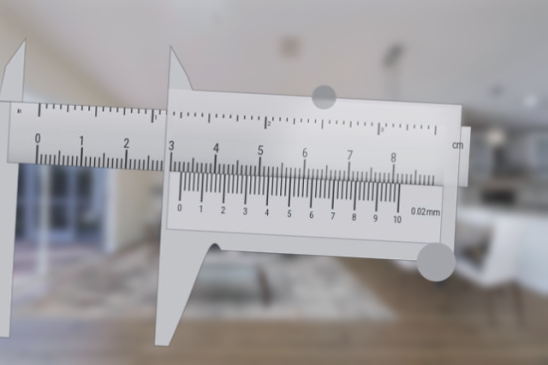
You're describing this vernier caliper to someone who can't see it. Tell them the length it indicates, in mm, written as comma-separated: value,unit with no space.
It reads 32.5,mm
